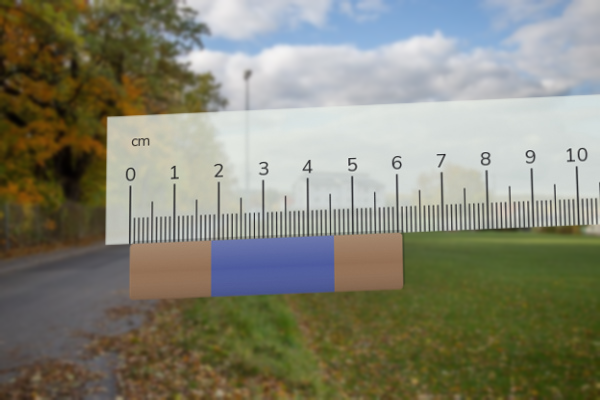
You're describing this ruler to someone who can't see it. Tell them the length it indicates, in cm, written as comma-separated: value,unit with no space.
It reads 6.1,cm
